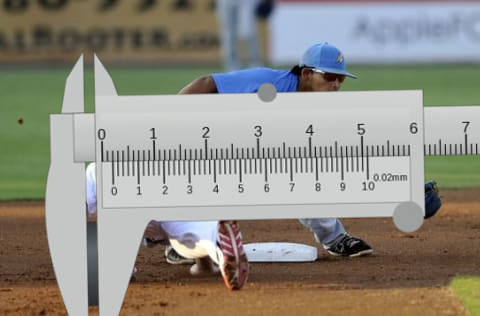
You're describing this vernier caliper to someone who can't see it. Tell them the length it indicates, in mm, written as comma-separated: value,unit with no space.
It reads 2.0,mm
